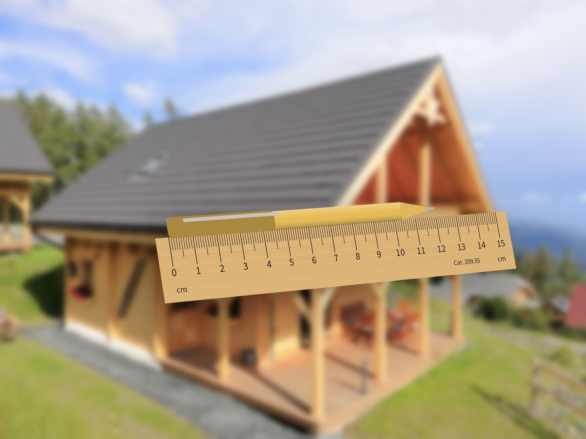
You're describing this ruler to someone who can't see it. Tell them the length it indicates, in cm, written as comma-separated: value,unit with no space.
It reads 12,cm
